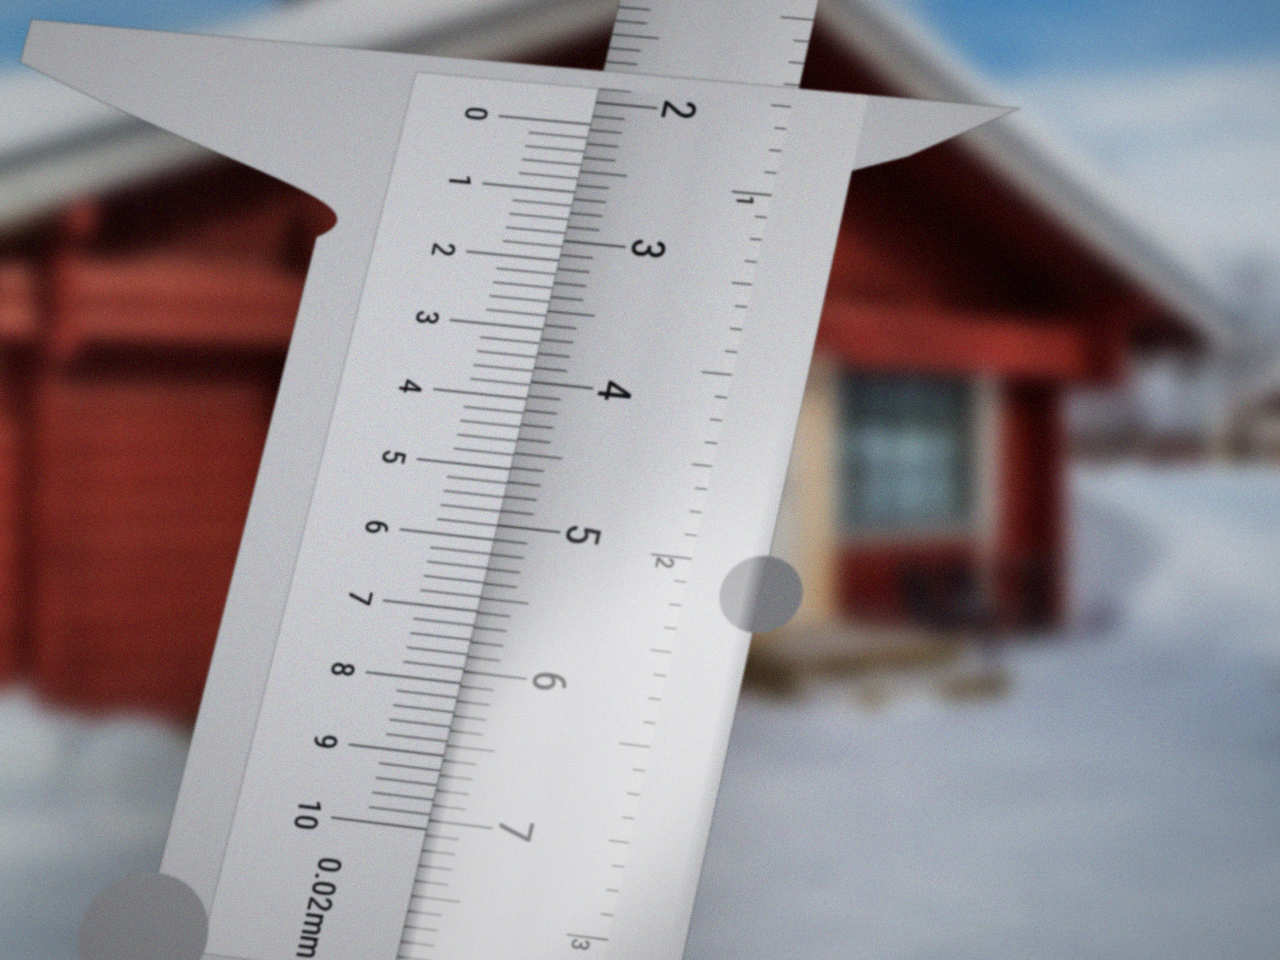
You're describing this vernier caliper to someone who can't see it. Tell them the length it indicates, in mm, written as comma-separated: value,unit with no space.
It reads 21.6,mm
